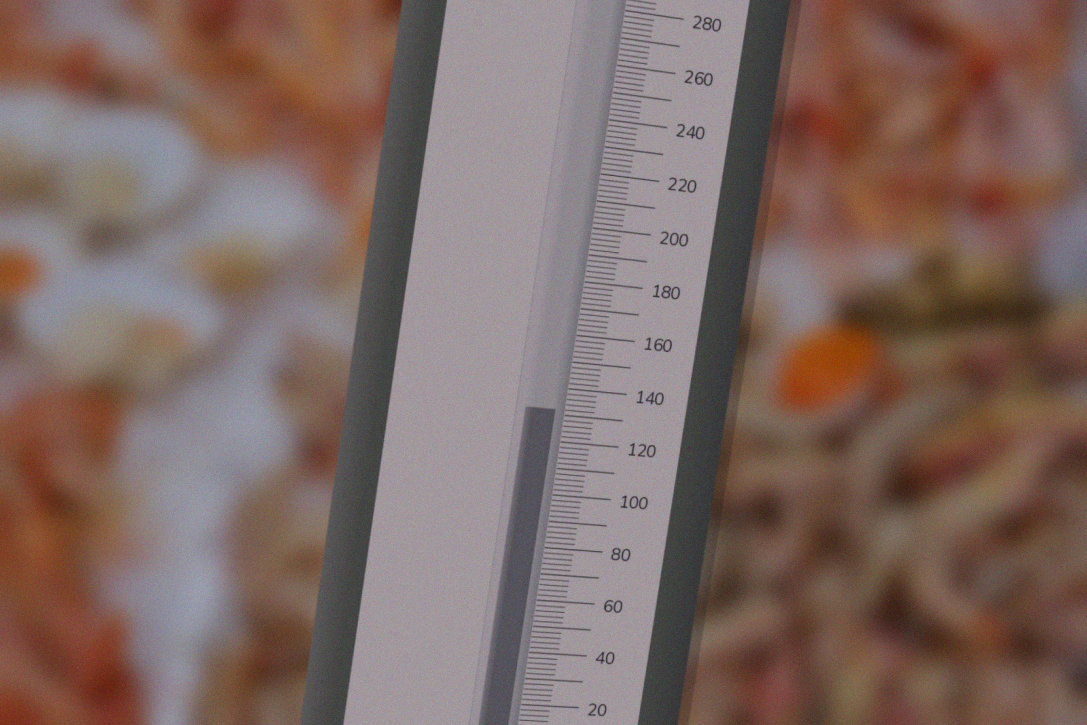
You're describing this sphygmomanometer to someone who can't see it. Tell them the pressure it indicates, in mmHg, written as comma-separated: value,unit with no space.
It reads 132,mmHg
